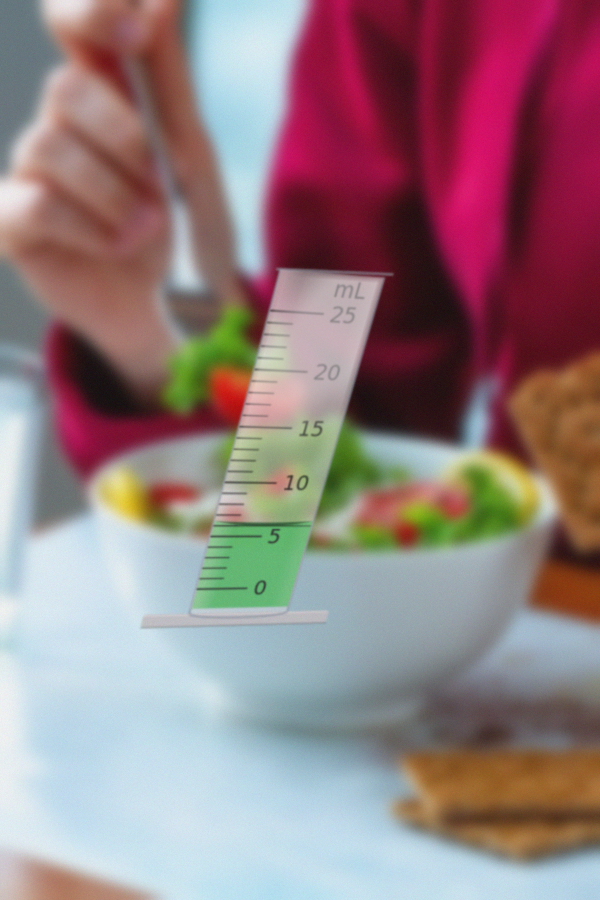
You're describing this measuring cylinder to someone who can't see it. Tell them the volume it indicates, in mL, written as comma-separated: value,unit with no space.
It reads 6,mL
